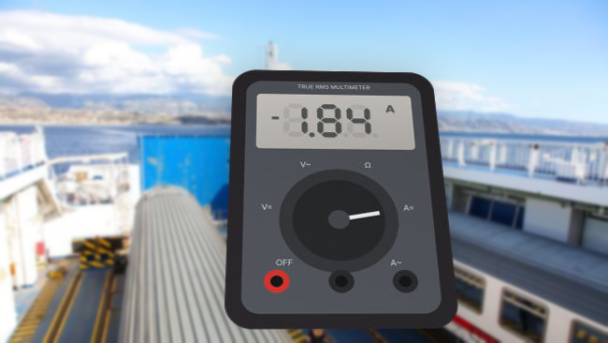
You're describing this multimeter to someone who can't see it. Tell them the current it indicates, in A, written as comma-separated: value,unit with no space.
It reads -1.84,A
